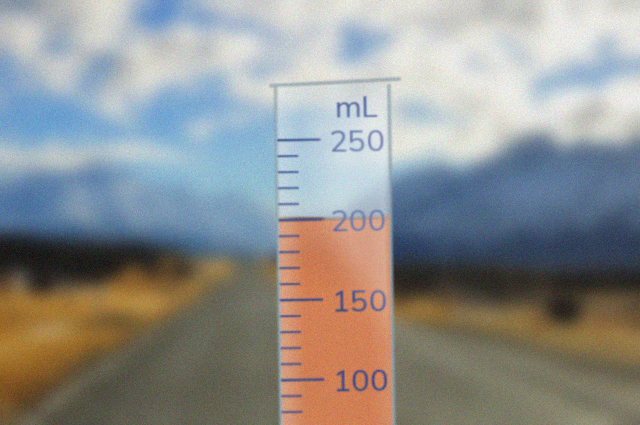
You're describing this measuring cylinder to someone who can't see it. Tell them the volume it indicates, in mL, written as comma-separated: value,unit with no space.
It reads 200,mL
